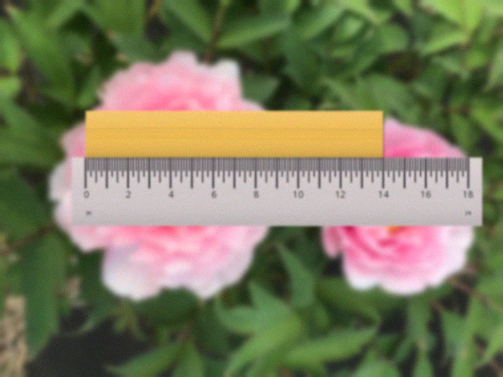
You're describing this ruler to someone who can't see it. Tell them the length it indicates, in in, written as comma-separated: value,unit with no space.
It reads 14,in
